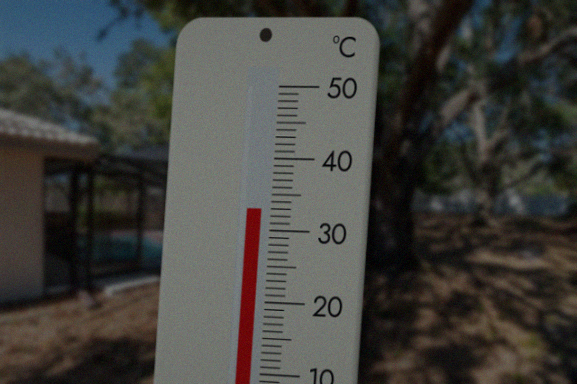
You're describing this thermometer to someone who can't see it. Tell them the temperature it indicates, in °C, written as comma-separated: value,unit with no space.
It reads 33,°C
